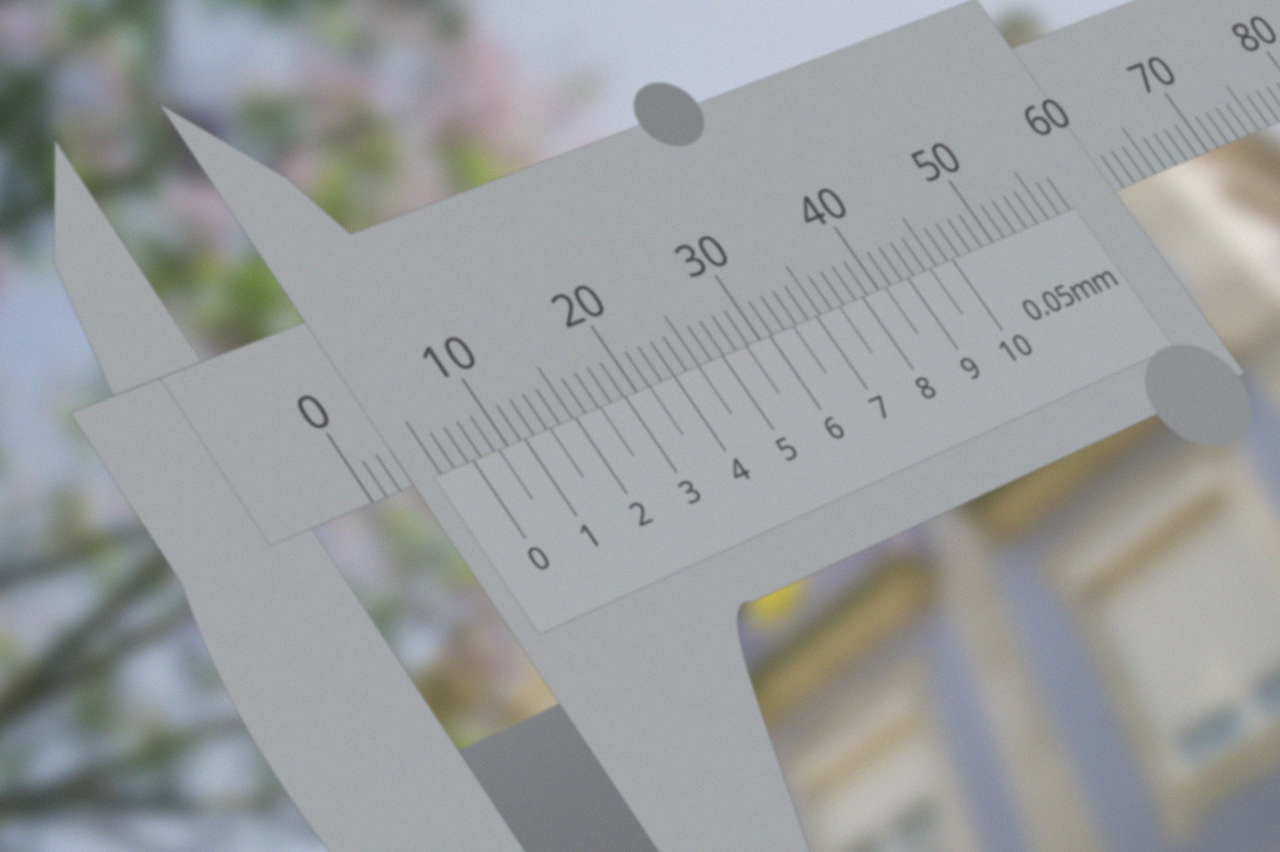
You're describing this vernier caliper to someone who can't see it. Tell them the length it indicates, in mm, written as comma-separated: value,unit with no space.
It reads 7.4,mm
